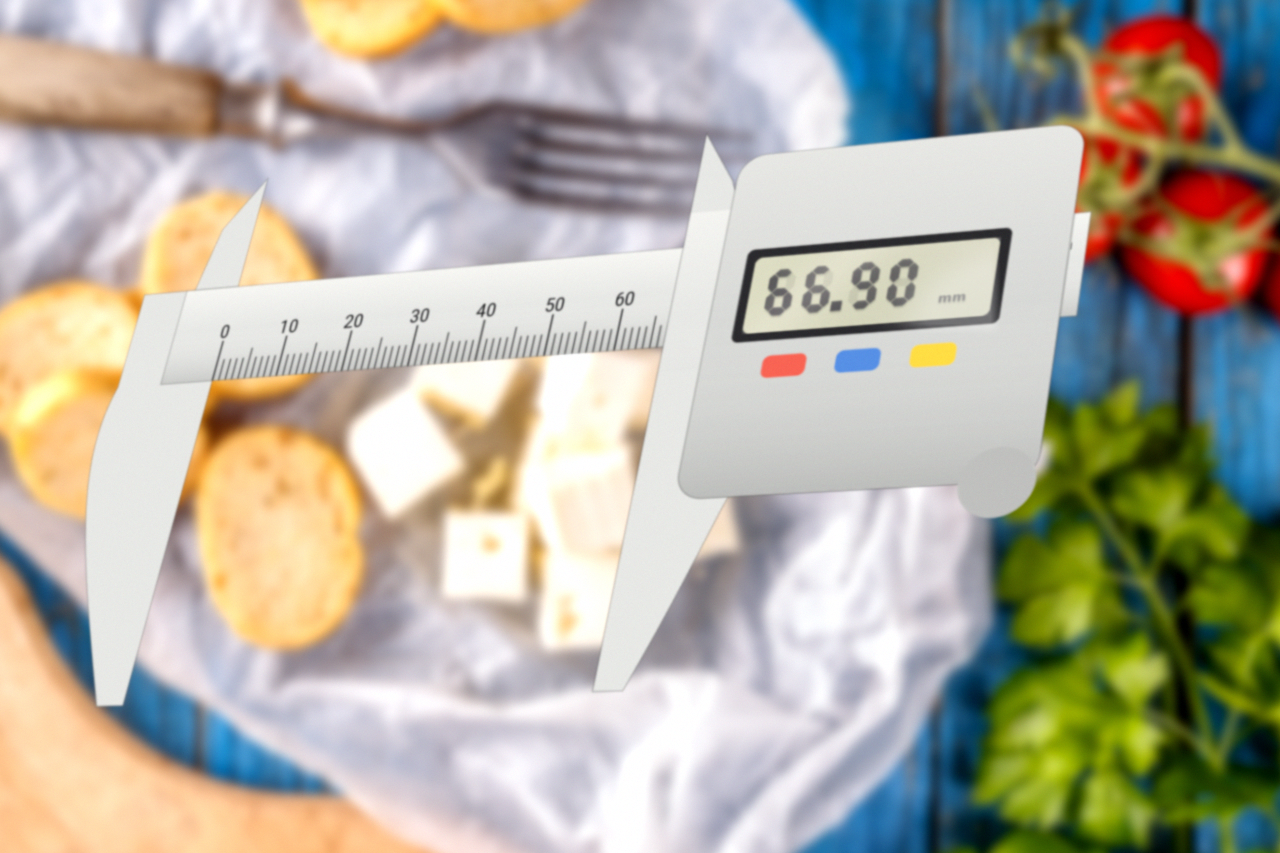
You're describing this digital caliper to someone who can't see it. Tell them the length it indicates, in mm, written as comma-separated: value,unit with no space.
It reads 66.90,mm
